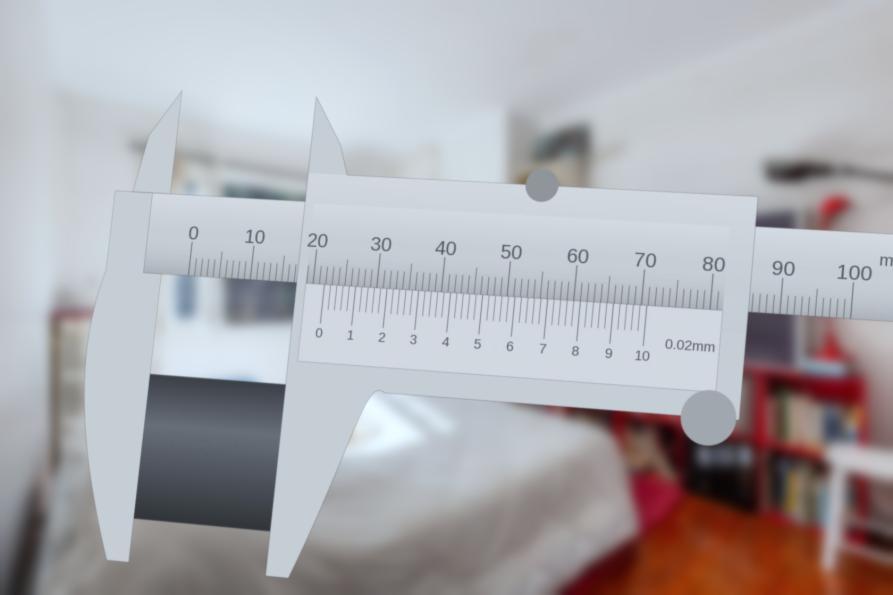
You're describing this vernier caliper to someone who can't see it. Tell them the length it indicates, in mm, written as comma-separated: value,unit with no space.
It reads 21.8,mm
